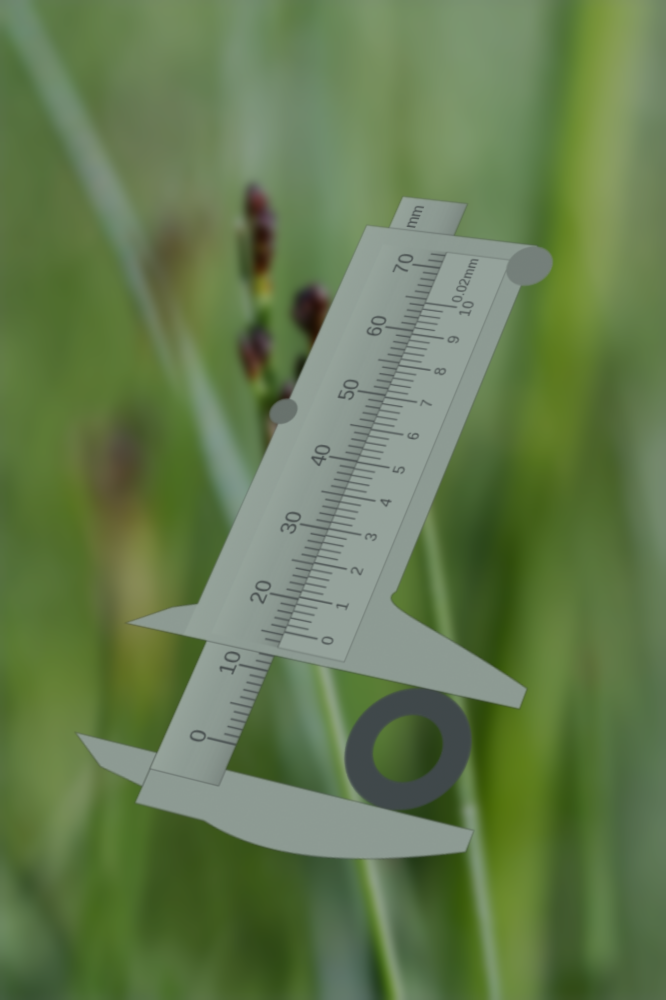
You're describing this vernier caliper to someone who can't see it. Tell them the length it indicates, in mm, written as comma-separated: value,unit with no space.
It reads 15.4,mm
